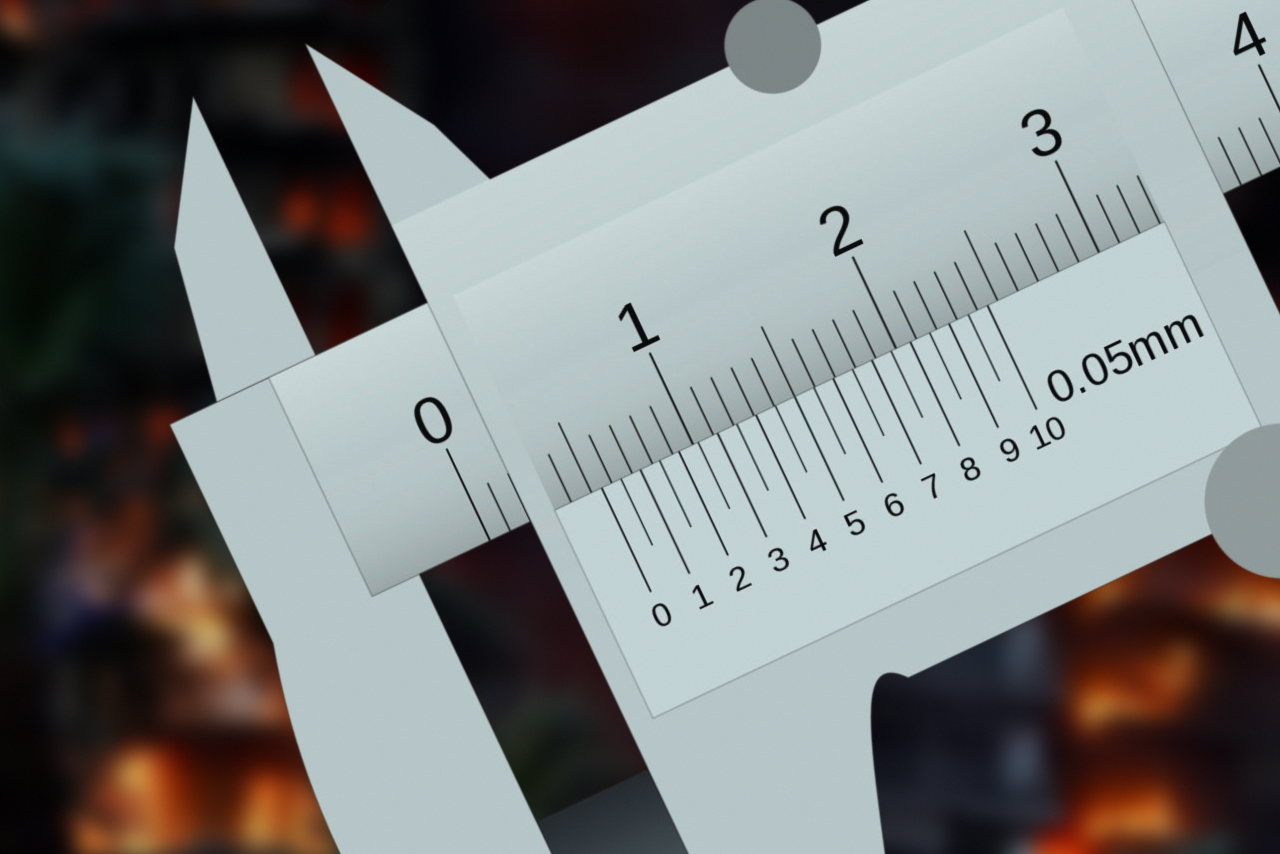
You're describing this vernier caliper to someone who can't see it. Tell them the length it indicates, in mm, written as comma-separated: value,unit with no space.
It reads 5.5,mm
